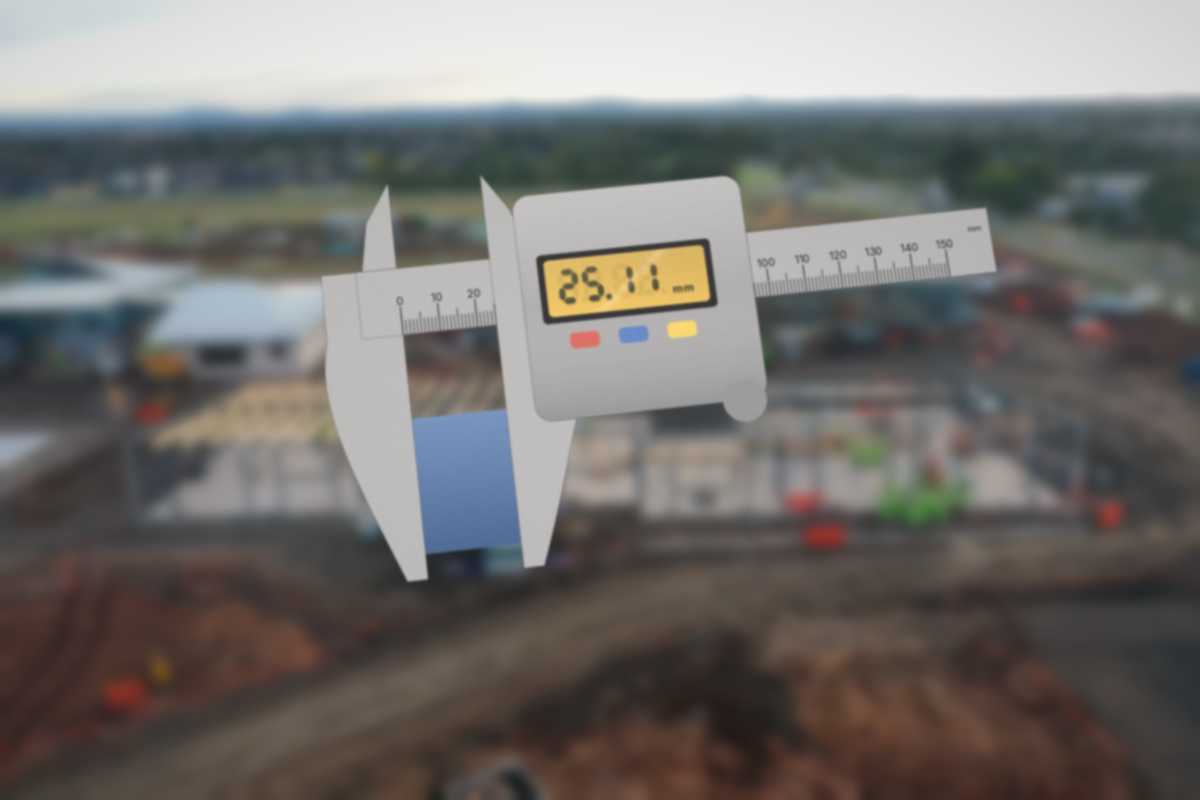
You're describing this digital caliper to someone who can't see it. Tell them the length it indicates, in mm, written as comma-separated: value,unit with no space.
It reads 25.11,mm
